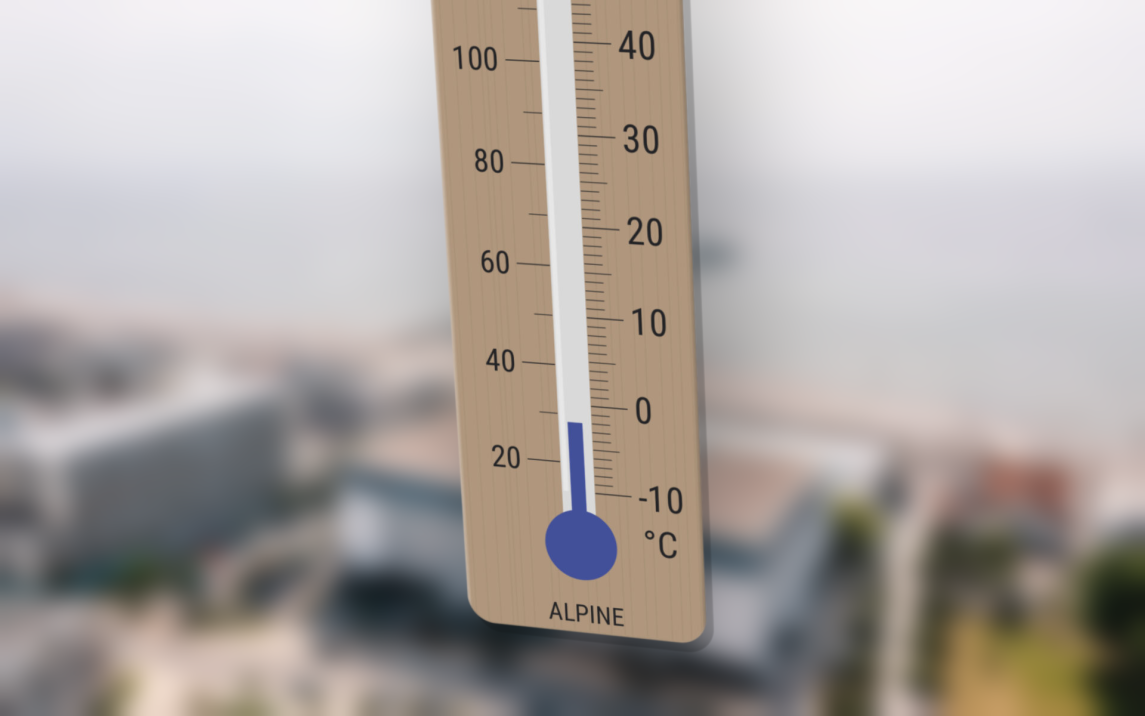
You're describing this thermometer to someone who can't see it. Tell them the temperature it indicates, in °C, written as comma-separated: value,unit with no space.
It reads -2,°C
